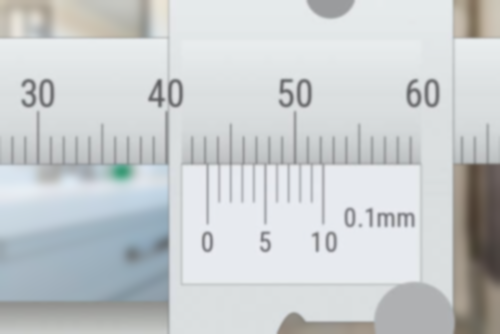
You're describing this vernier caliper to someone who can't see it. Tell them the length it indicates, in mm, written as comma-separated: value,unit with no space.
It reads 43.2,mm
